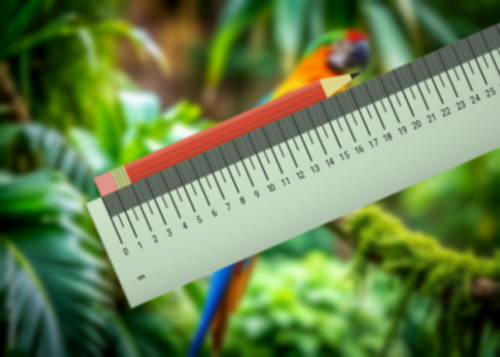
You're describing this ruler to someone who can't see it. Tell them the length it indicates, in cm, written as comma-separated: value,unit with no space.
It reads 18,cm
